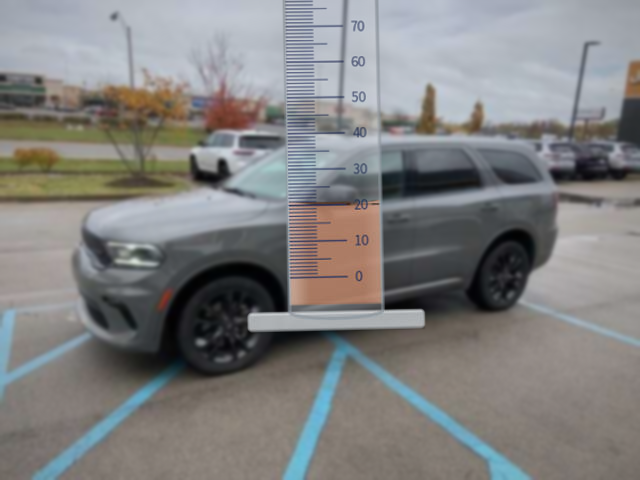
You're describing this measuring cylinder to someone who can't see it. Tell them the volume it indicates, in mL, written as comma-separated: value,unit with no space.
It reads 20,mL
